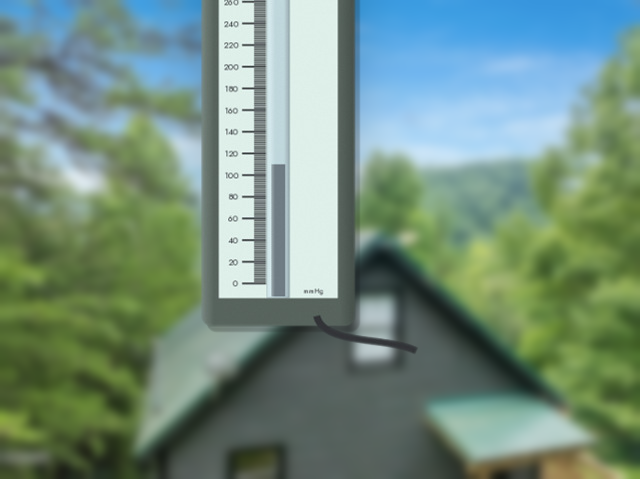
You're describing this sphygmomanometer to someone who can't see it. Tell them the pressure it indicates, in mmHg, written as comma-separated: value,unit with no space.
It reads 110,mmHg
